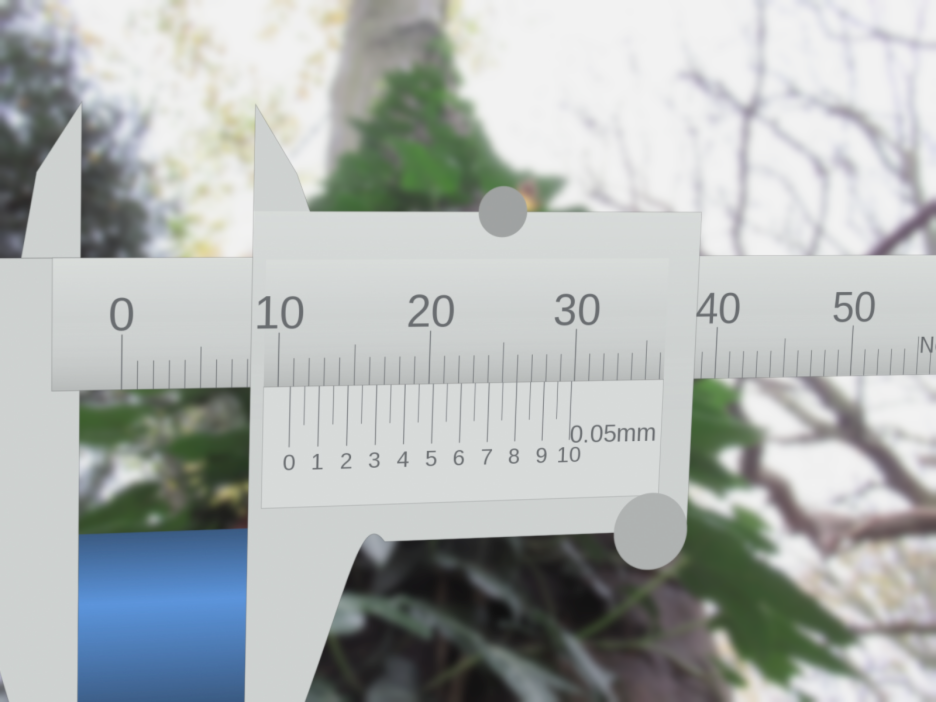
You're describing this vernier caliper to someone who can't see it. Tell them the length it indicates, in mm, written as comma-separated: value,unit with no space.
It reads 10.8,mm
